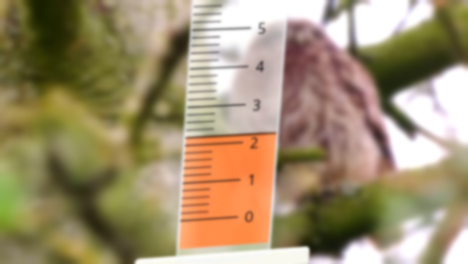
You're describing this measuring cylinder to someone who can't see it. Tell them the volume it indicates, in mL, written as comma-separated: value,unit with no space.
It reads 2.2,mL
